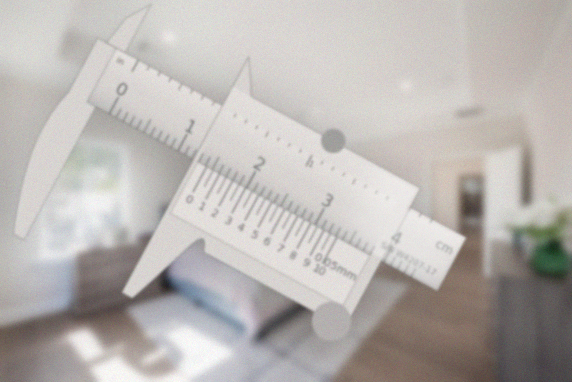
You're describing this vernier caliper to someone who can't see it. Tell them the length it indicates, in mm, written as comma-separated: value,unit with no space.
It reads 14.2,mm
